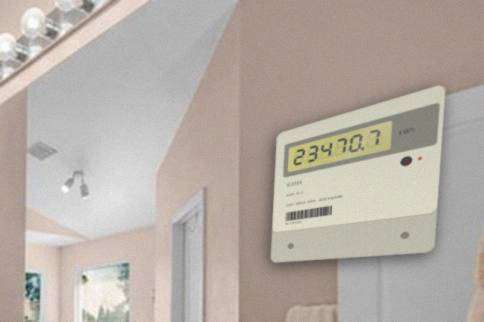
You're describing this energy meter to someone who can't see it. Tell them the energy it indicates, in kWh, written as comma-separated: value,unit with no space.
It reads 23470.7,kWh
